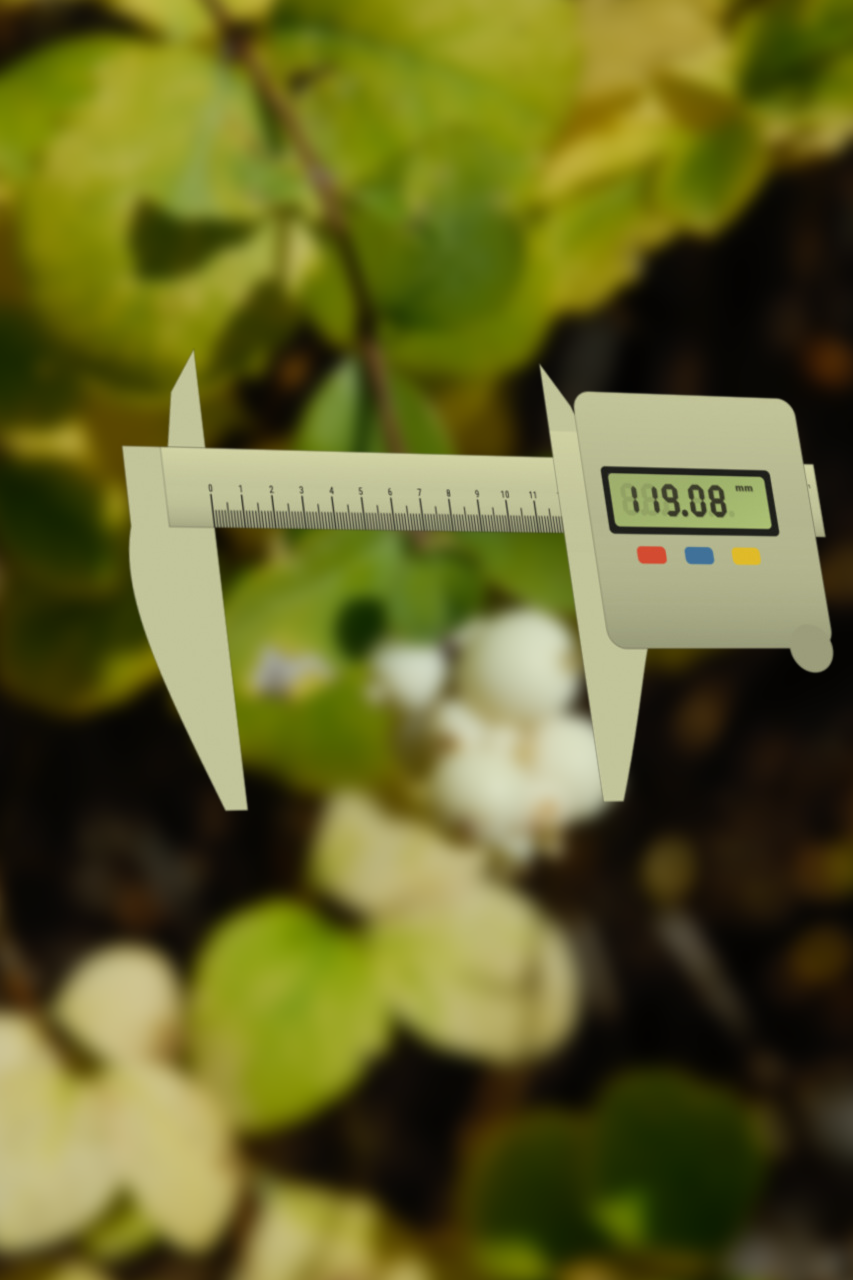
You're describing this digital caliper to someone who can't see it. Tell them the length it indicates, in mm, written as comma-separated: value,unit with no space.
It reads 119.08,mm
